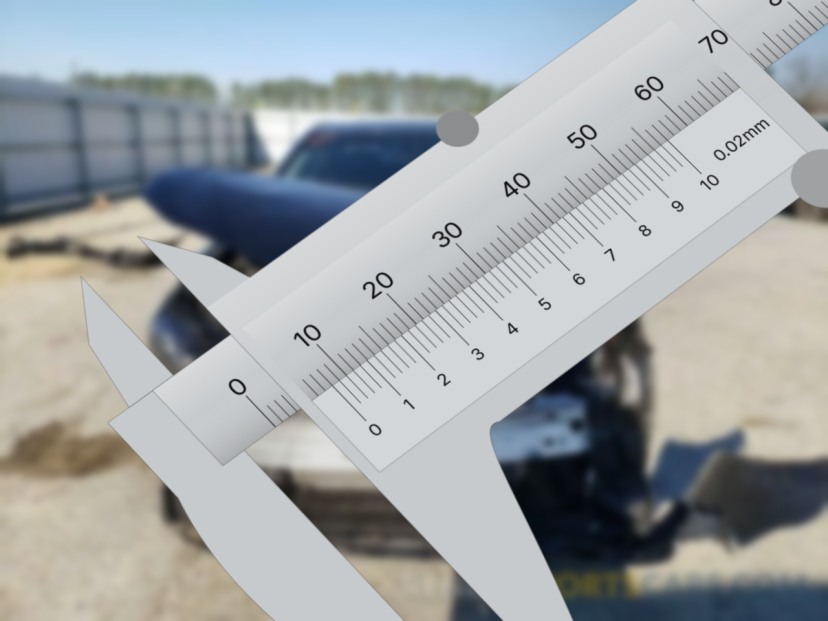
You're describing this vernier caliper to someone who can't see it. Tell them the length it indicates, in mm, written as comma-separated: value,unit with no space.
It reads 8.0,mm
